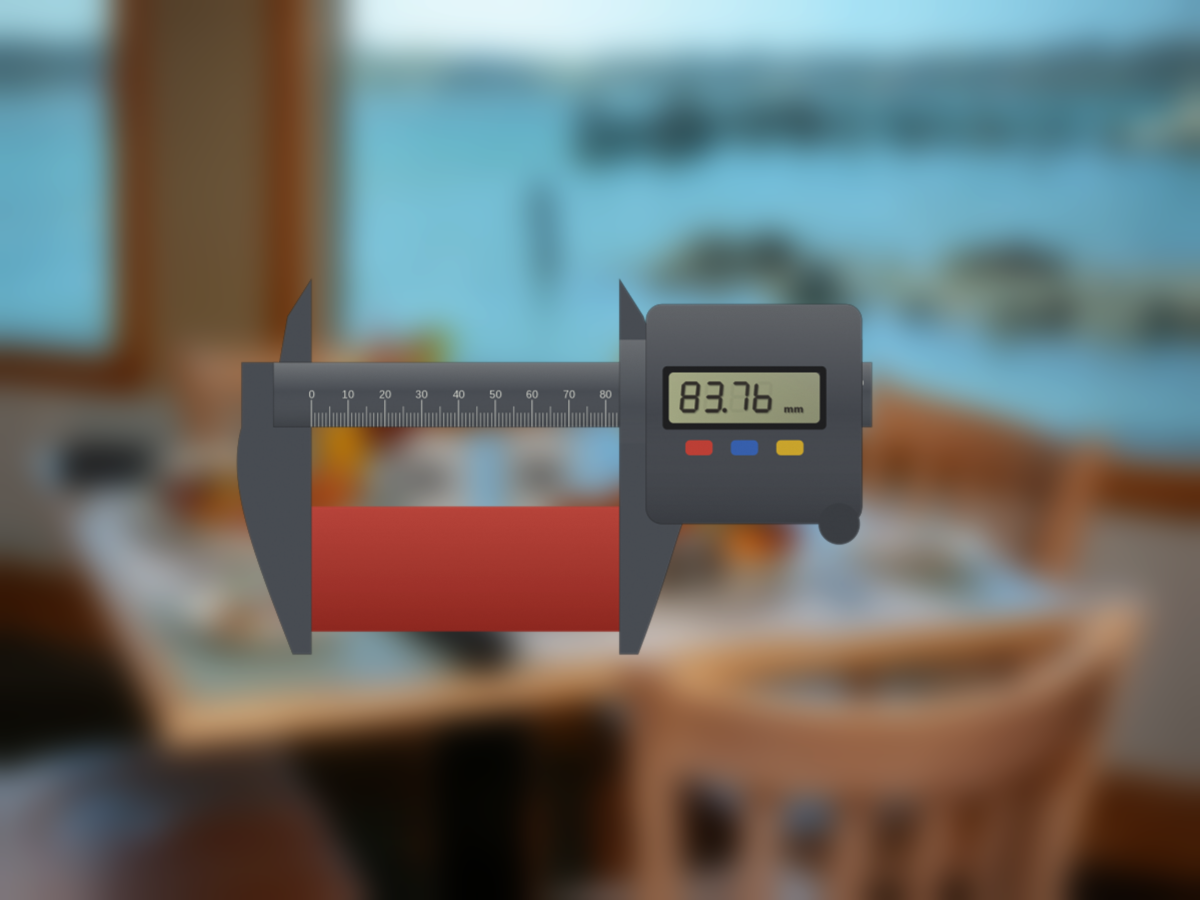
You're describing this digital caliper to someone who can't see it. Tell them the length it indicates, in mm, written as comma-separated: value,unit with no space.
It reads 83.76,mm
